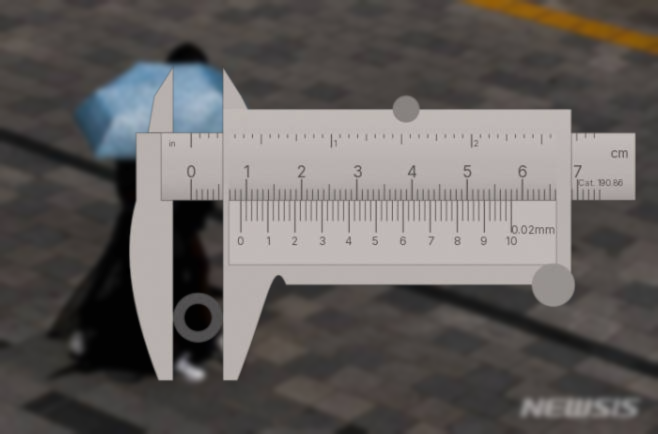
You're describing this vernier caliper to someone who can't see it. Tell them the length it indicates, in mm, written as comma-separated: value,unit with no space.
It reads 9.0,mm
